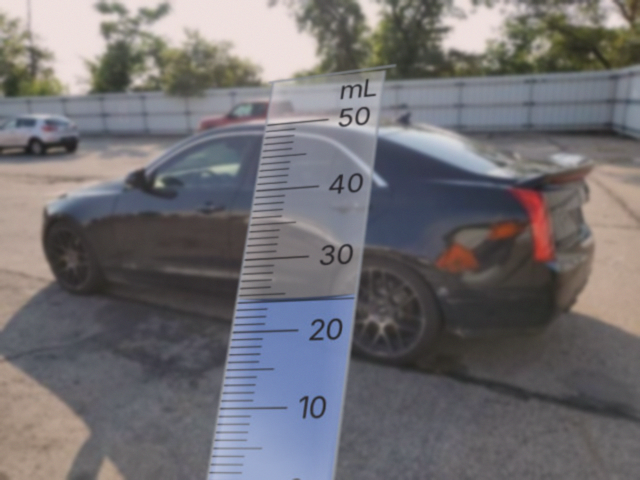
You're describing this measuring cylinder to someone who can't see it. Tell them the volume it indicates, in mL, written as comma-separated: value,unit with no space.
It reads 24,mL
